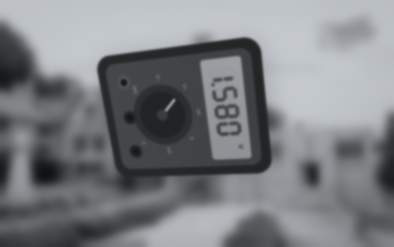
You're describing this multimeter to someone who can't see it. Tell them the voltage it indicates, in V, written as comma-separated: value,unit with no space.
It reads 1.580,V
